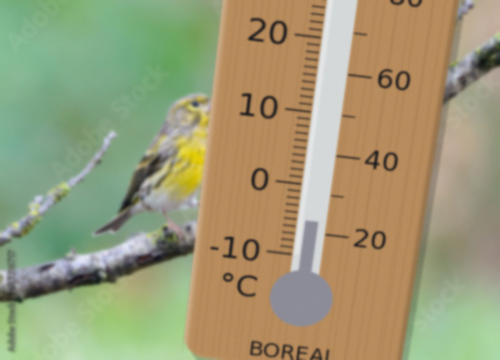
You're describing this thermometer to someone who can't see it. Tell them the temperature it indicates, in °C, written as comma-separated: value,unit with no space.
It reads -5,°C
